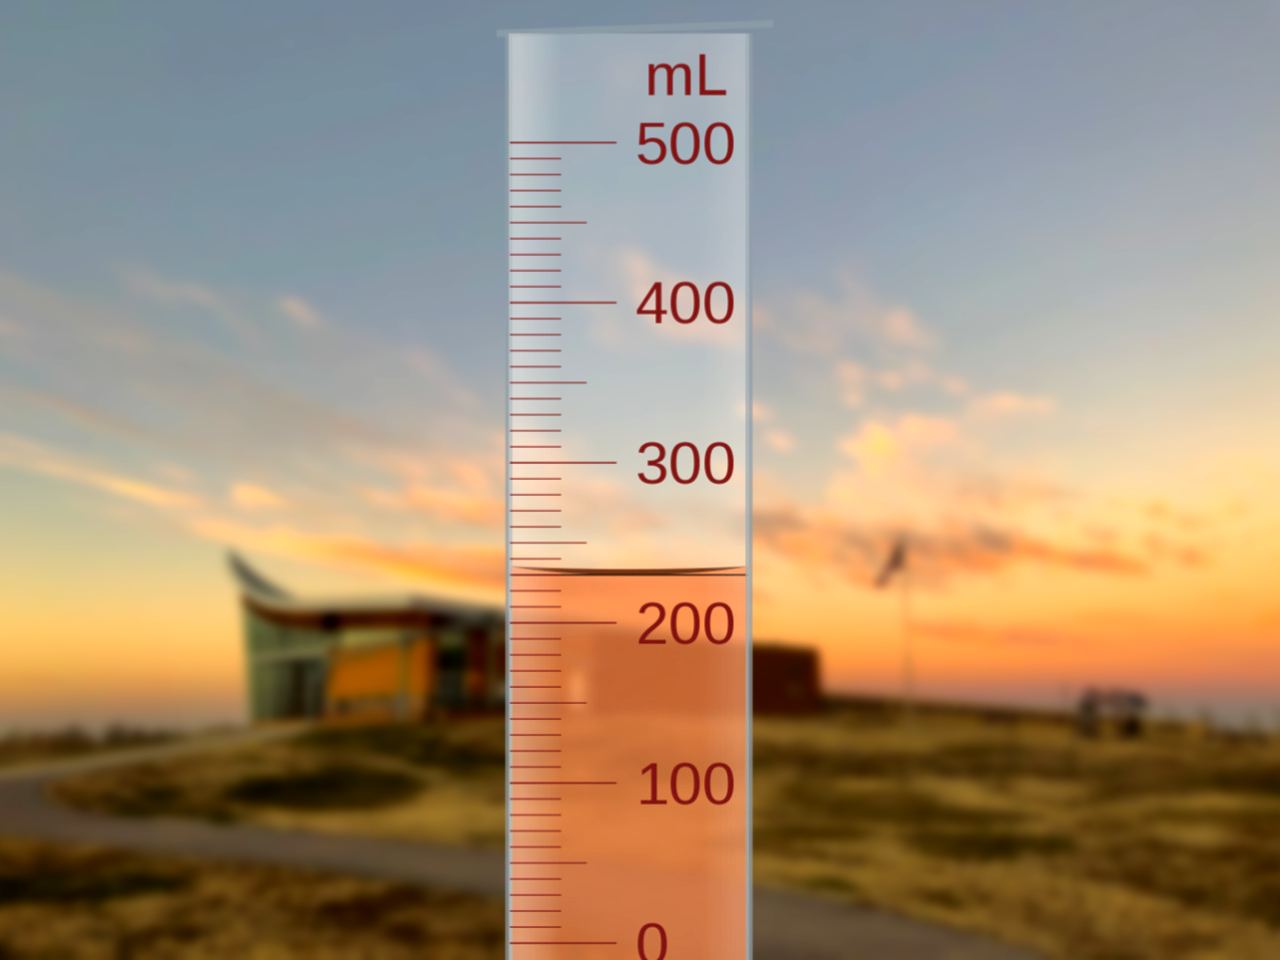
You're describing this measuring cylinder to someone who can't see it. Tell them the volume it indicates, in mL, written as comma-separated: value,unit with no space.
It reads 230,mL
